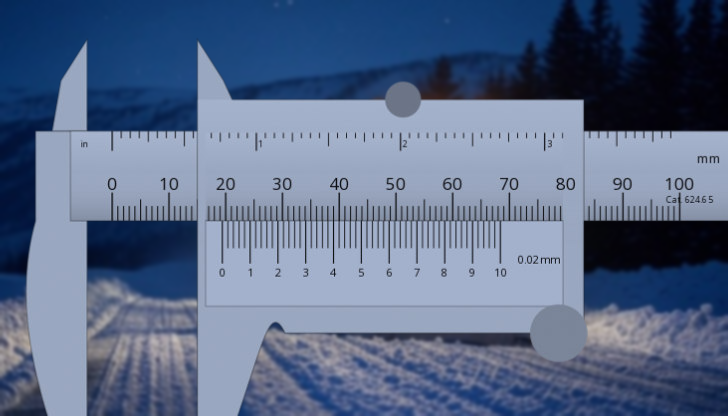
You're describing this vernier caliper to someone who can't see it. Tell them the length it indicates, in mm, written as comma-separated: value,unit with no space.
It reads 19.4,mm
